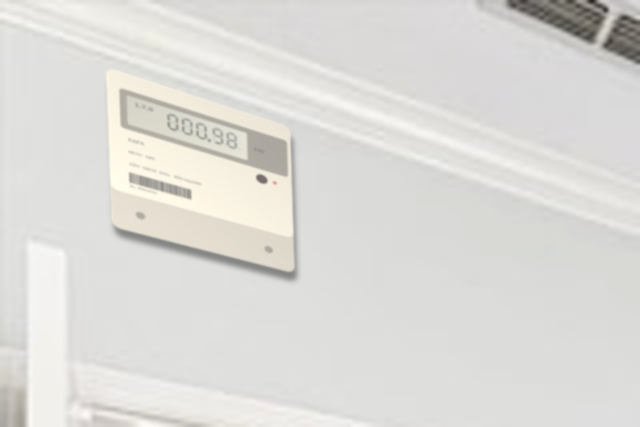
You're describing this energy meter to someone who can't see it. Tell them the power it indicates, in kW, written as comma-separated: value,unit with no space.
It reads 0.98,kW
